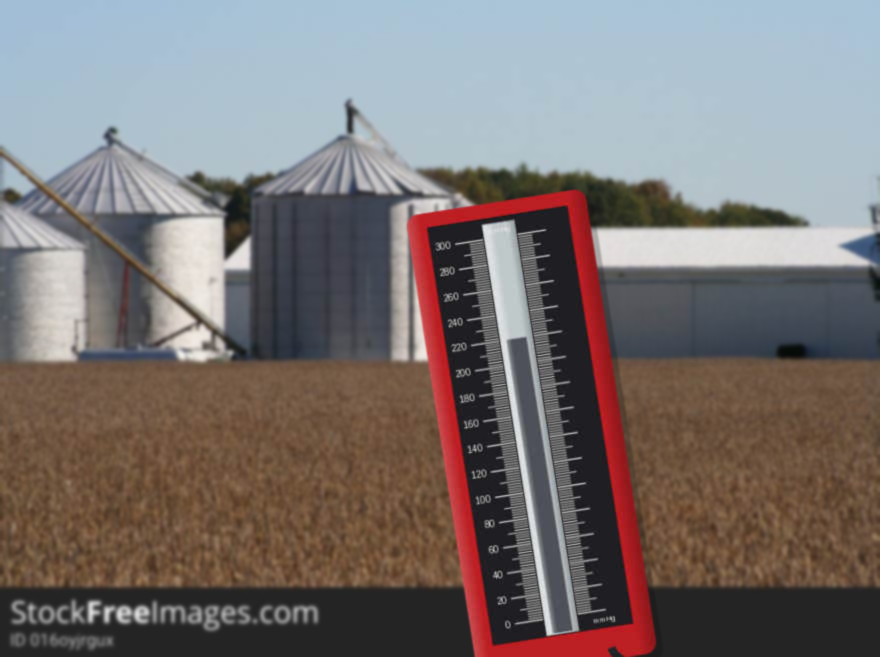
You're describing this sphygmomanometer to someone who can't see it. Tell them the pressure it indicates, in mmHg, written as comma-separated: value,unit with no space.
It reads 220,mmHg
